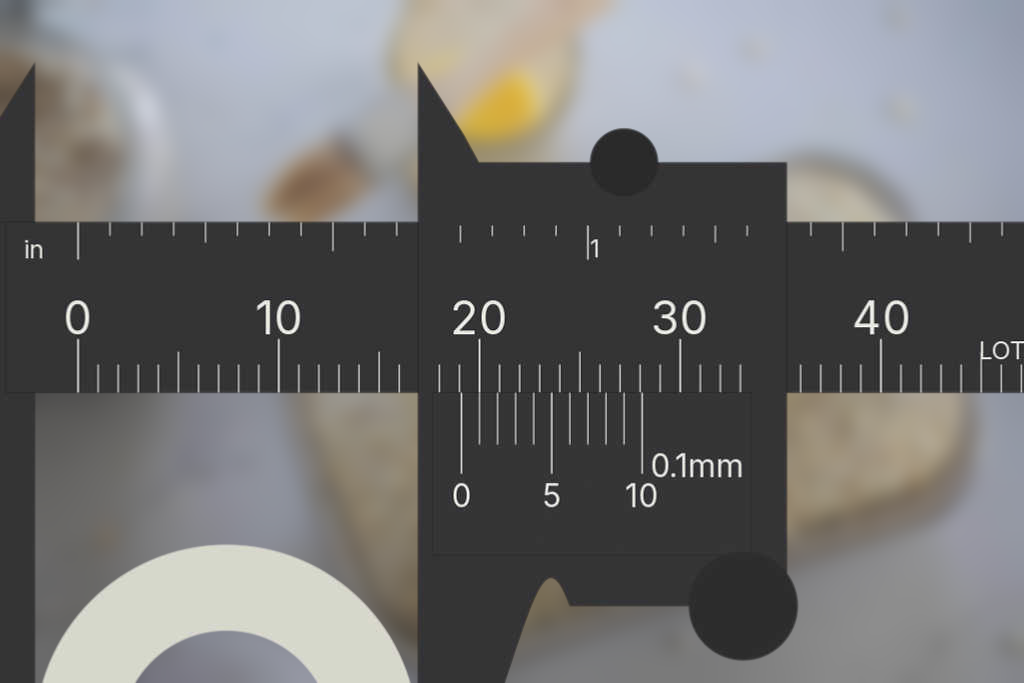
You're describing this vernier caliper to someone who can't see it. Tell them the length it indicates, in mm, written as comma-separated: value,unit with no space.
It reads 19.1,mm
